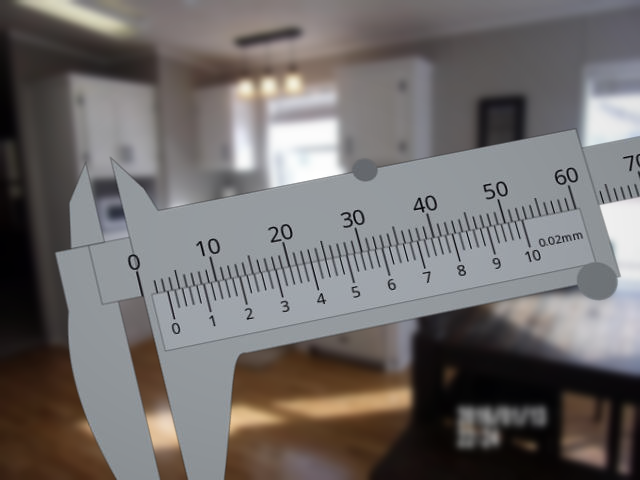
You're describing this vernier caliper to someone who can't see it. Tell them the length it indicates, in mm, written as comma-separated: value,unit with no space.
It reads 3.4,mm
